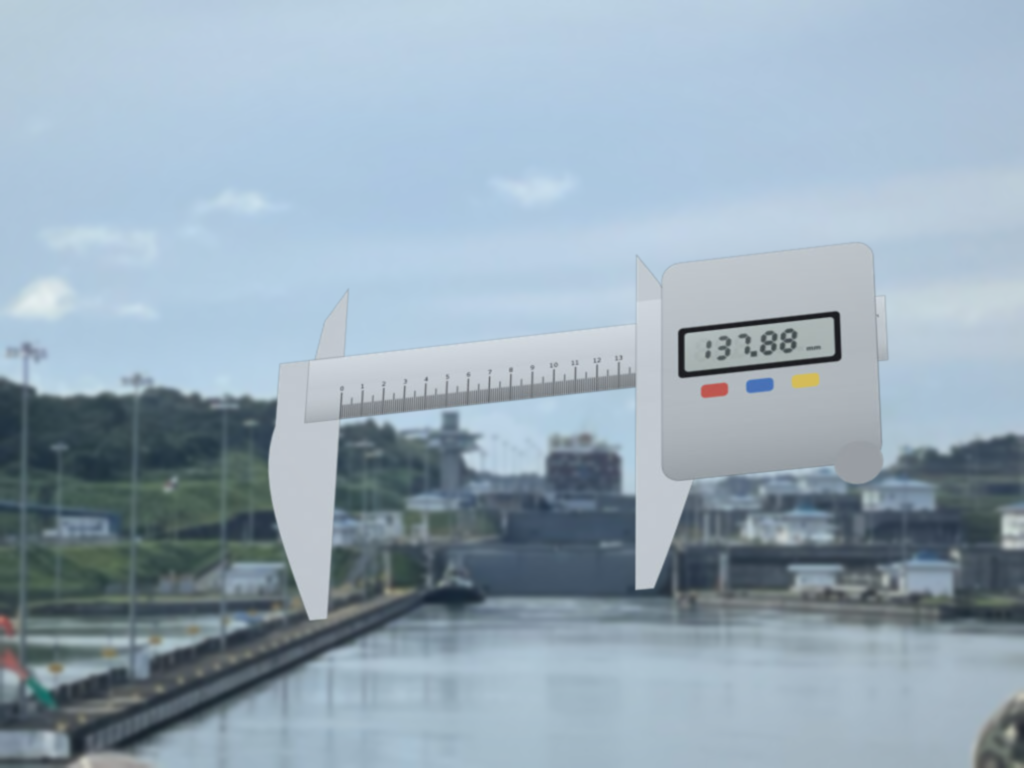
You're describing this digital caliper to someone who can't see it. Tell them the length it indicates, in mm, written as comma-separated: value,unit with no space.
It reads 137.88,mm
